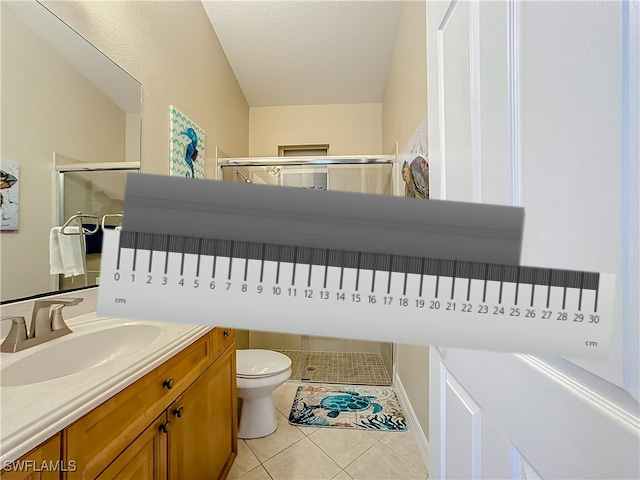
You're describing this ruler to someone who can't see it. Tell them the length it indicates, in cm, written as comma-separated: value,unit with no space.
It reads 25,cm
